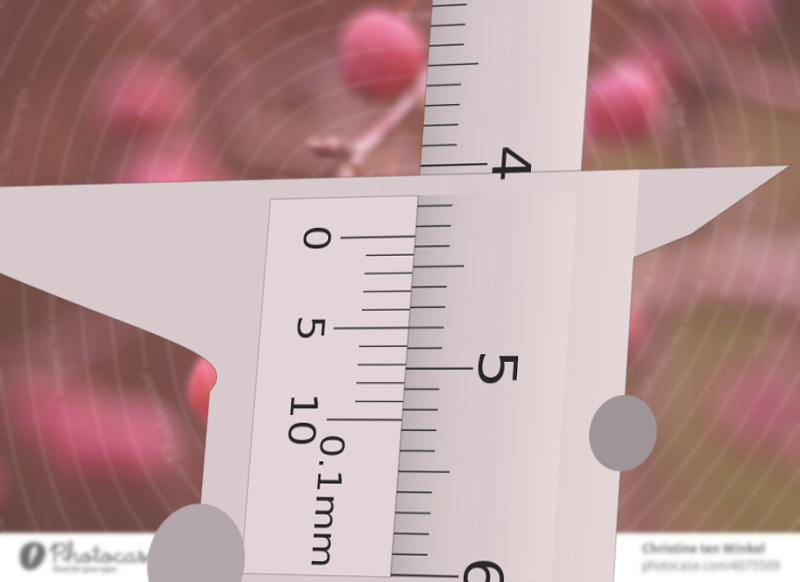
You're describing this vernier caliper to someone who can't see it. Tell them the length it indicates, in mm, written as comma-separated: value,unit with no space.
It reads 43.5,mm
